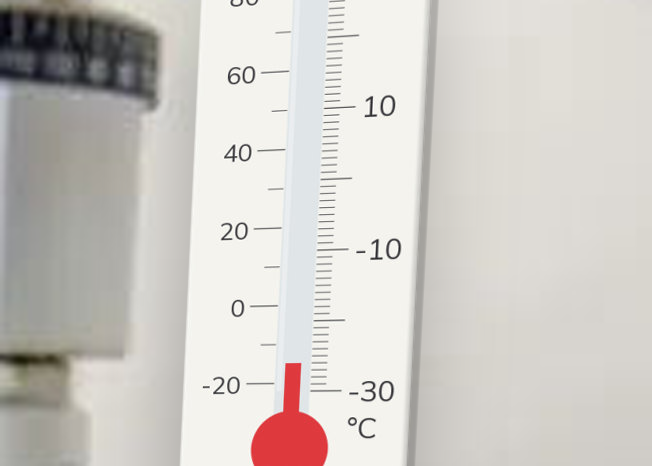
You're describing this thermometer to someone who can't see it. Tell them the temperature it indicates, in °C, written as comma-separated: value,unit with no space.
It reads -26,°C
